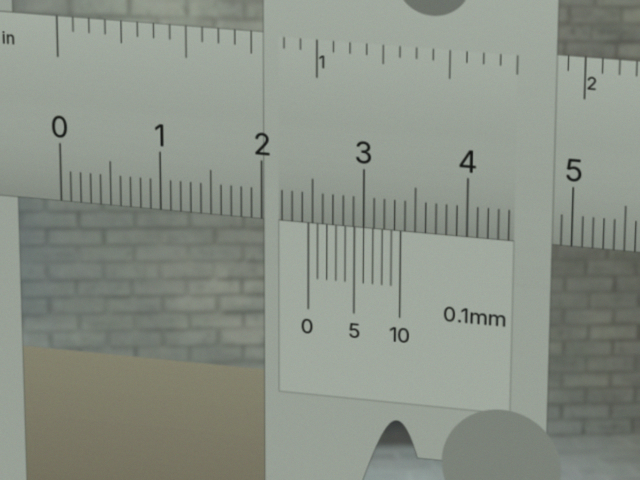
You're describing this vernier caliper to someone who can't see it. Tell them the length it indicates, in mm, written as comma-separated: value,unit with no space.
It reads 24.6,mm
